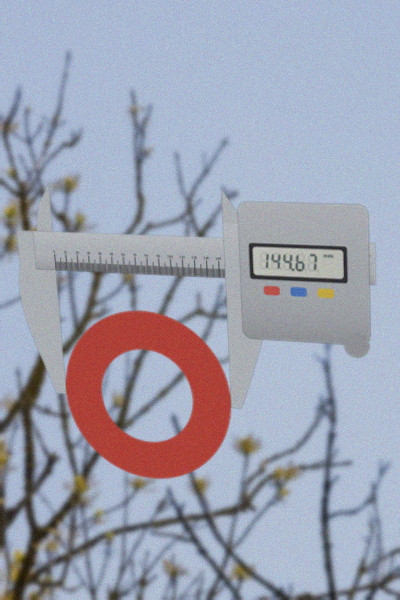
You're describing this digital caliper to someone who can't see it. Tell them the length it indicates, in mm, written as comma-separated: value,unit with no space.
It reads 144.67,mm
